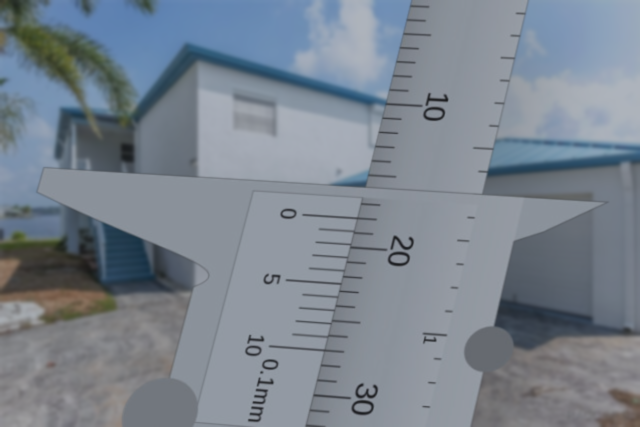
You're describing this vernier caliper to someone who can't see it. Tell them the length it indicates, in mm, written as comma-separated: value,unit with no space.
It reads 18.0,mm
